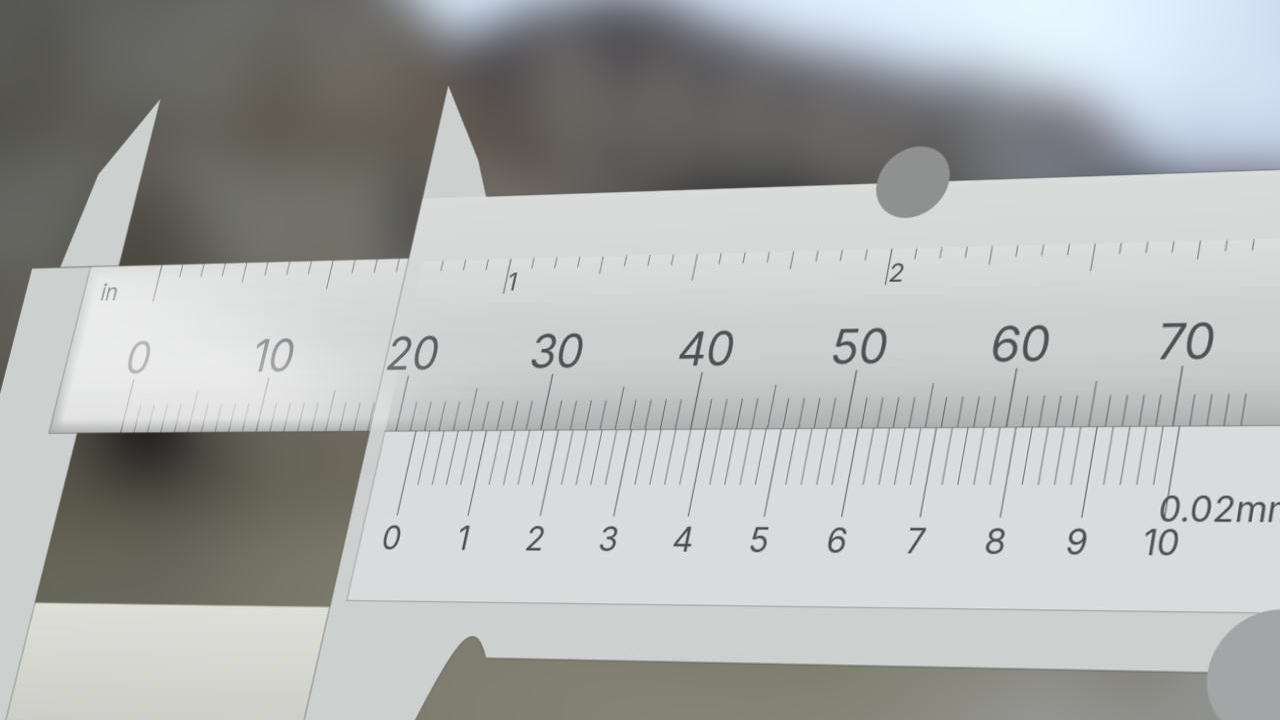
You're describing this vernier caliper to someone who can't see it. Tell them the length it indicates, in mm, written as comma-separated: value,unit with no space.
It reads 21.4,mm
